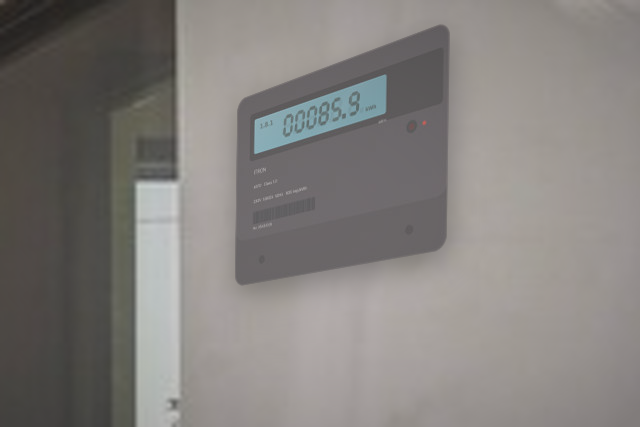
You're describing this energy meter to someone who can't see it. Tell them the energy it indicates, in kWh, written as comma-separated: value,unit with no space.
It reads 85.9,kWh
